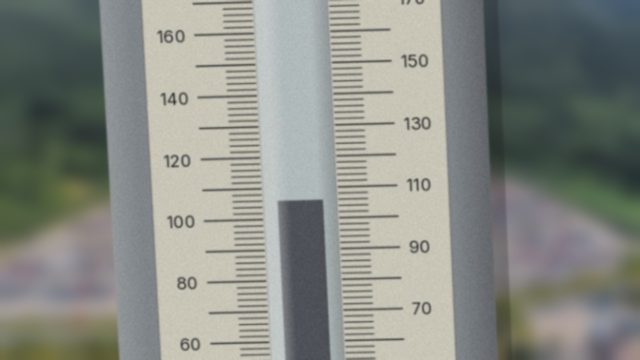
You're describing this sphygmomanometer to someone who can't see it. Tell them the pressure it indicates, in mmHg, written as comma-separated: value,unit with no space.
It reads 106,mmHg
